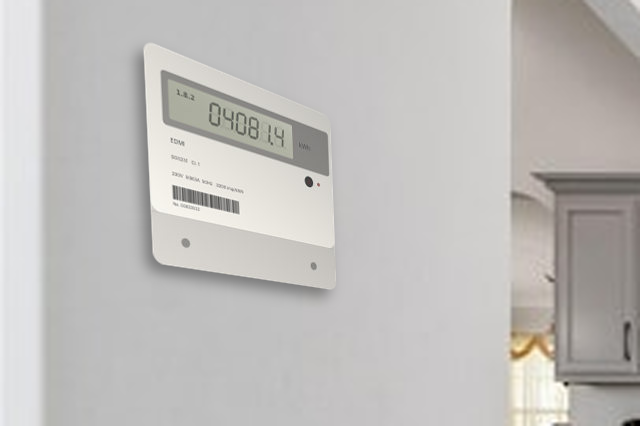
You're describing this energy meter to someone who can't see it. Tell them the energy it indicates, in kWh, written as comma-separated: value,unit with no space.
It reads 4081.4,kWh
